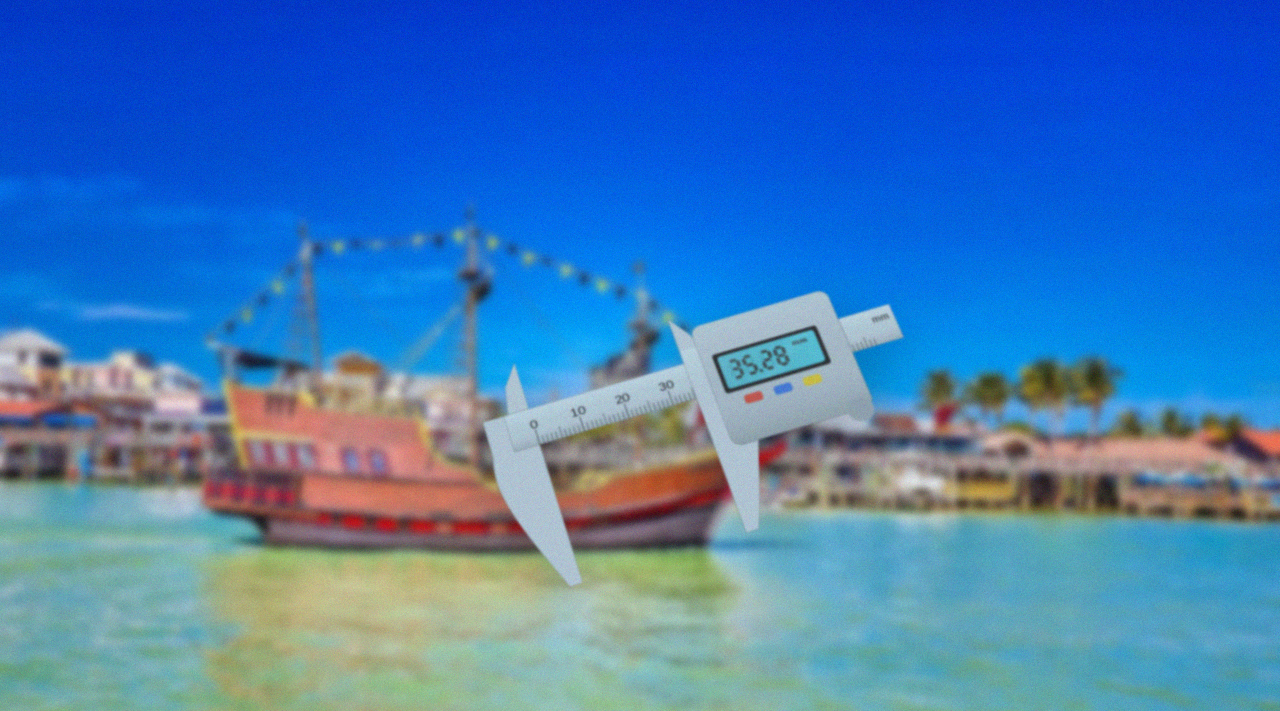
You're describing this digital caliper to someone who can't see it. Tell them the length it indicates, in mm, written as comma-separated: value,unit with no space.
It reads 35.28,mm
